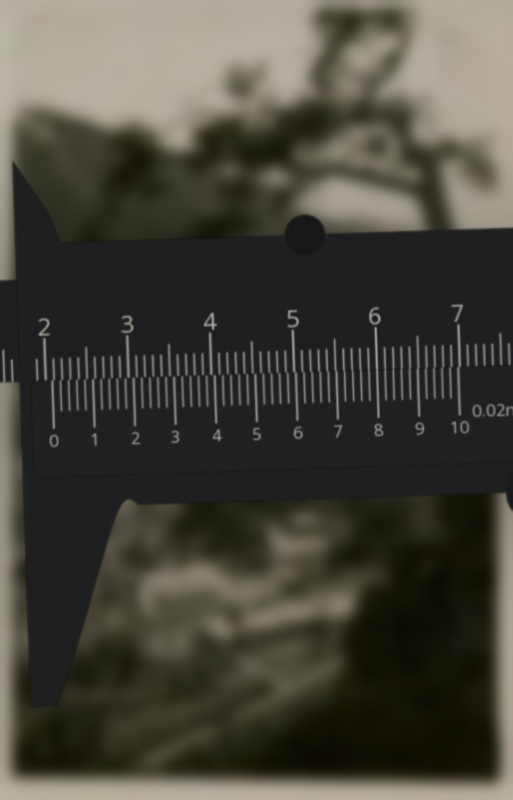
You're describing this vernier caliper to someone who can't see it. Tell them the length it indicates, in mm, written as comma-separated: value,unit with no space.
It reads 20.8,mm
